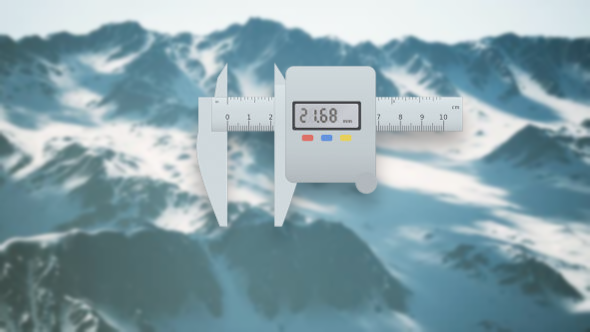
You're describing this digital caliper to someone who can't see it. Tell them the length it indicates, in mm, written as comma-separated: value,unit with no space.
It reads 21.68,mm
